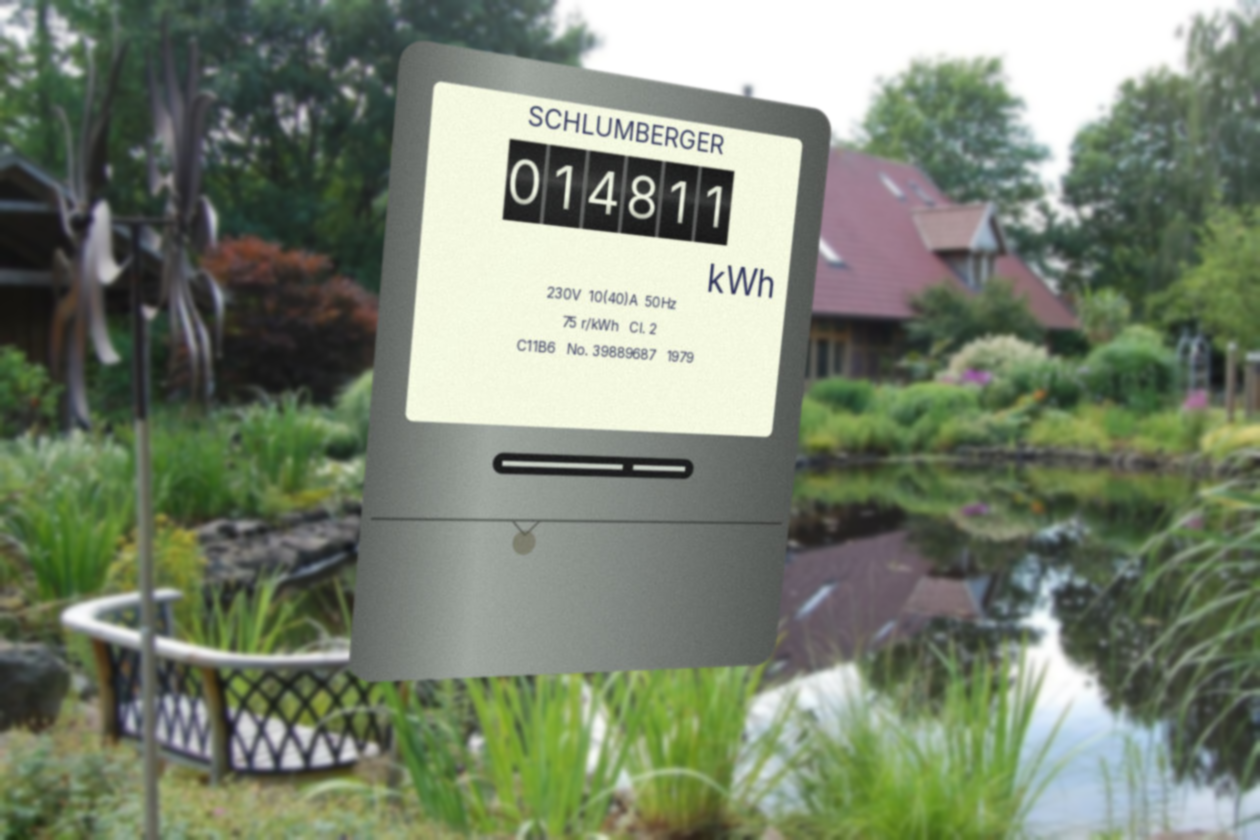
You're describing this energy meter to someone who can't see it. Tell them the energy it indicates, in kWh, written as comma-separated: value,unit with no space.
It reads 14811,kWh
